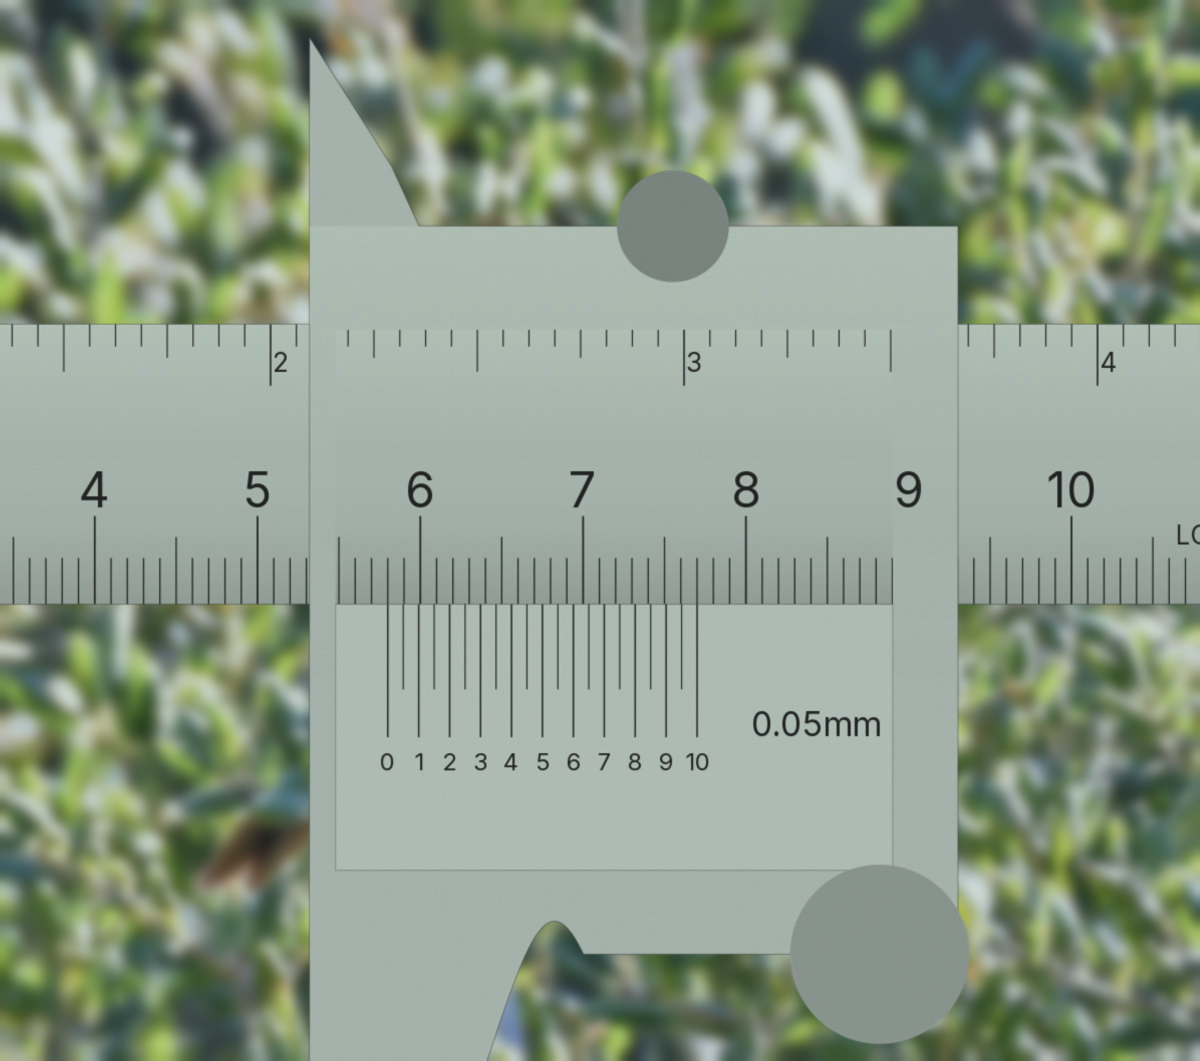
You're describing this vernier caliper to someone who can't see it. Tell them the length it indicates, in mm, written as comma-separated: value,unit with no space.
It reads 58.0,mm
